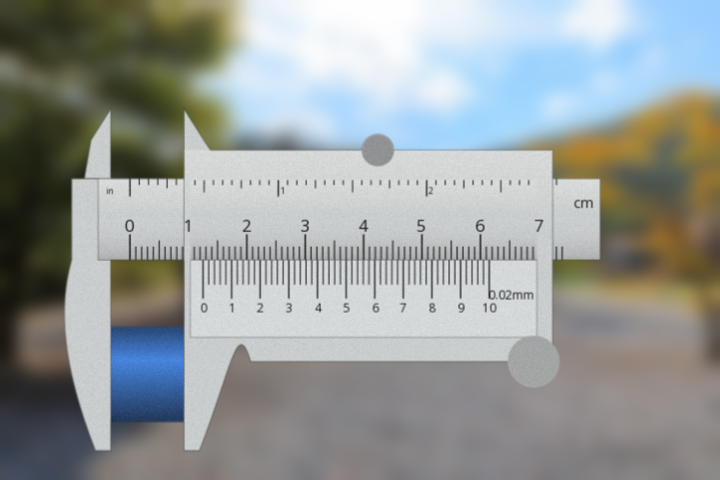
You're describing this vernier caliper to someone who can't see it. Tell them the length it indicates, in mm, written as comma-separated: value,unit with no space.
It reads 12.5,mm
